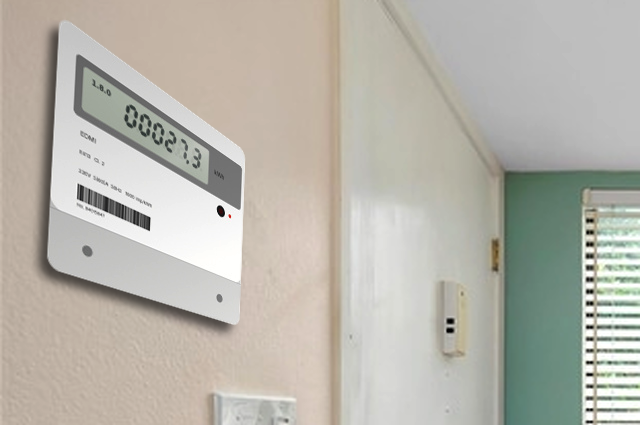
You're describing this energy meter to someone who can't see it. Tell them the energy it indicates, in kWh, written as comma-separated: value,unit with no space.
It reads 27.3,kWh
